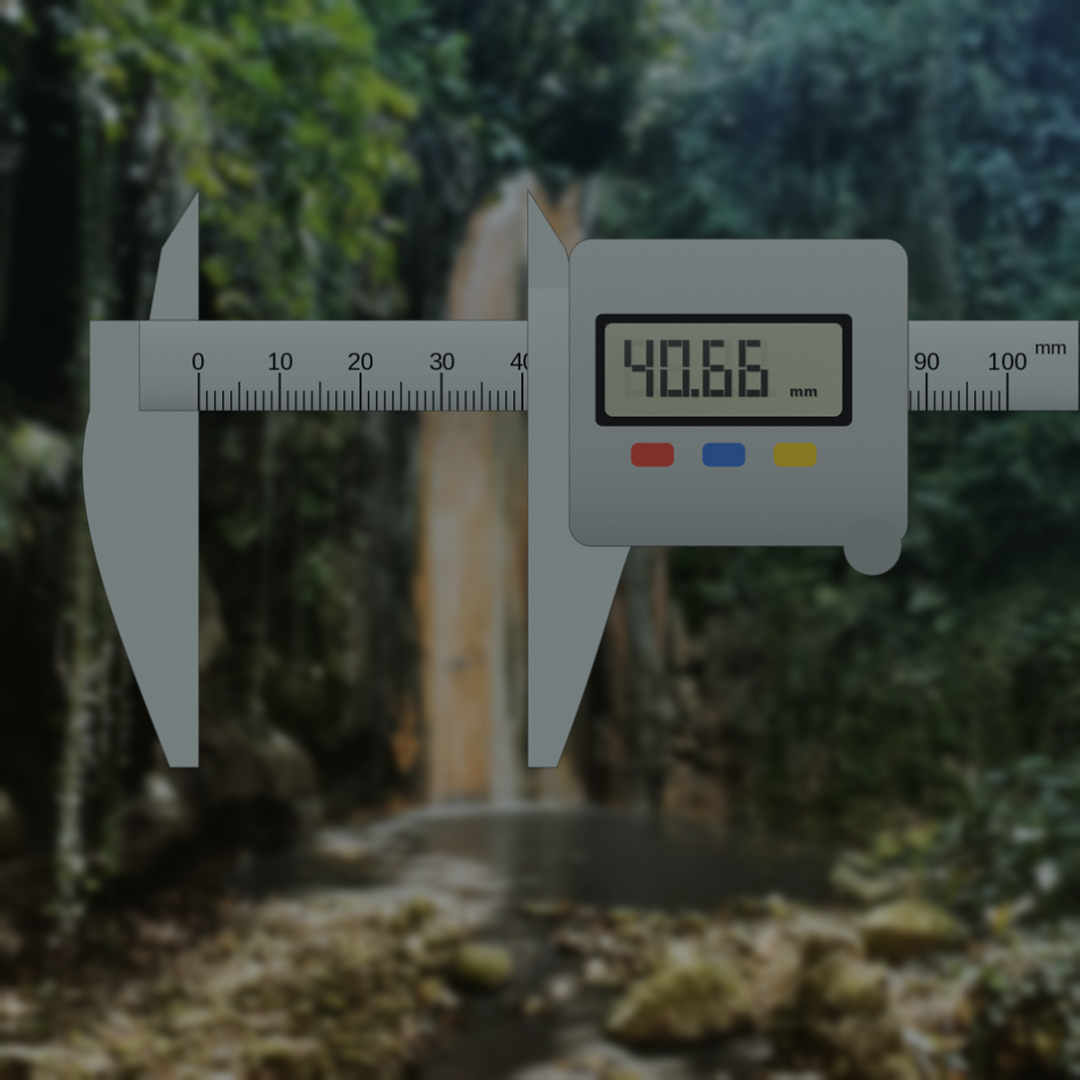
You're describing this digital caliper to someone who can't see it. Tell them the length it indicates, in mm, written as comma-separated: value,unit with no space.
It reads 40.66,mm
